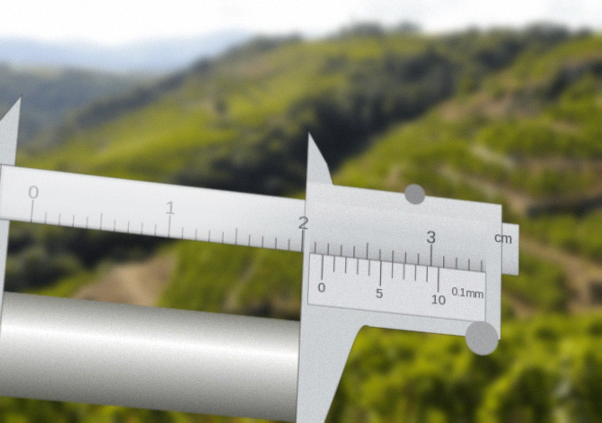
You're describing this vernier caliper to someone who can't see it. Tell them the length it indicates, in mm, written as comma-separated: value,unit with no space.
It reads 21.6,mm
